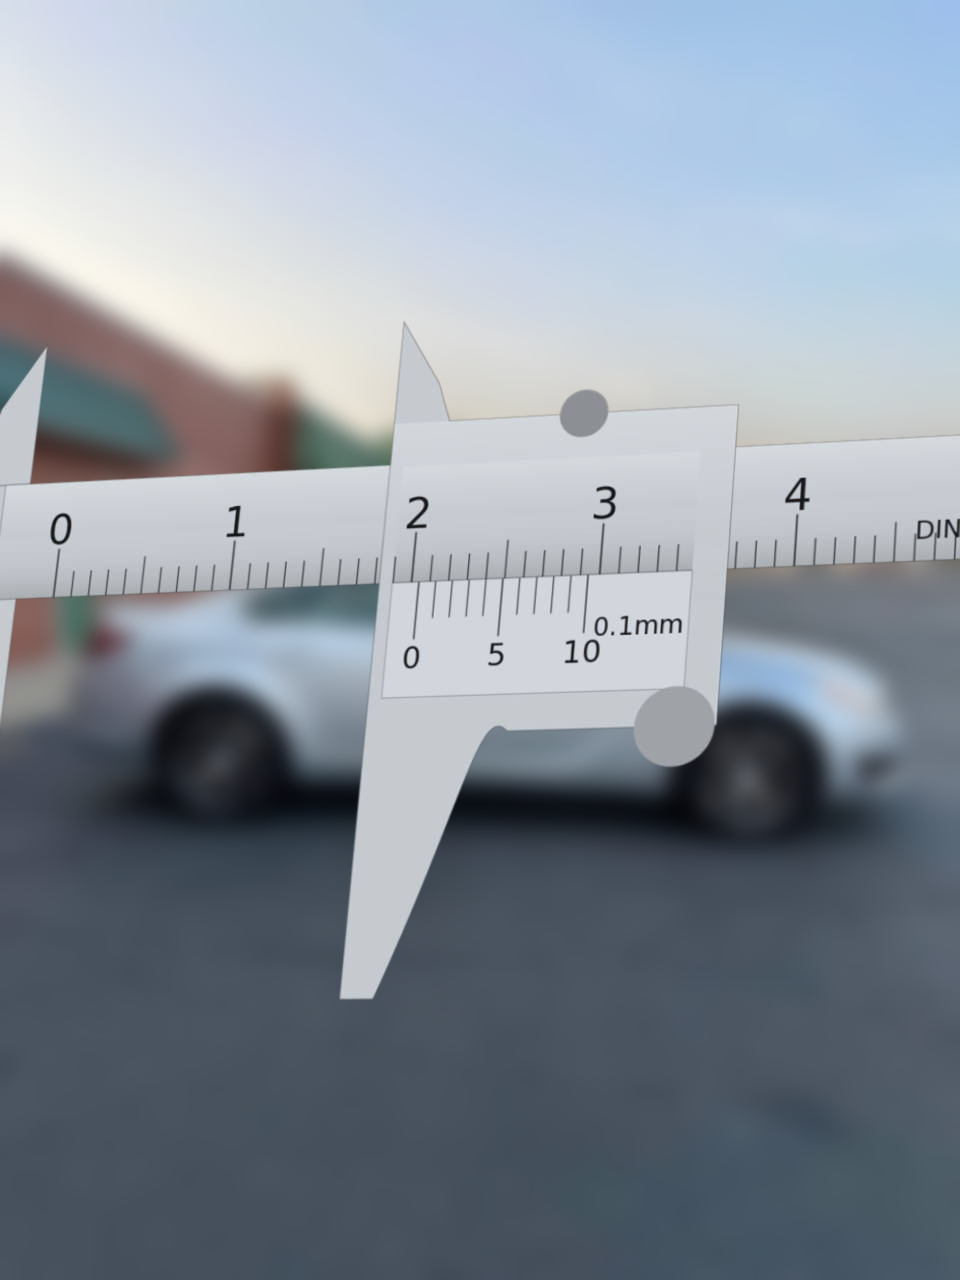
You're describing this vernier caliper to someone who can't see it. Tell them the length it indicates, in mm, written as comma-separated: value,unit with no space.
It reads 20.4,mm
